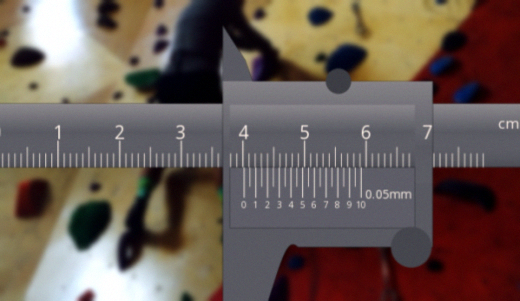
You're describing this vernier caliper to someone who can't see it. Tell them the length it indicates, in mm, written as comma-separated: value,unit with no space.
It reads 40.2,mm
